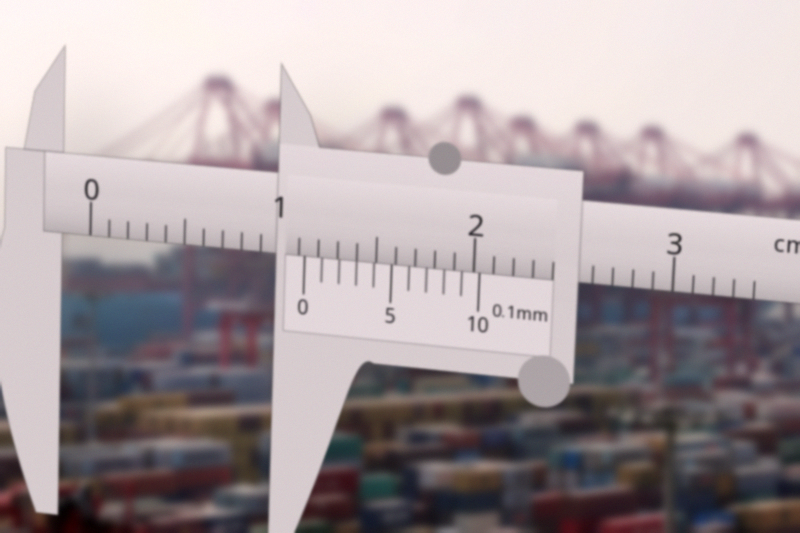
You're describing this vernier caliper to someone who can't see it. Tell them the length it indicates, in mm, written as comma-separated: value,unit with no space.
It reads 11.3,mm
